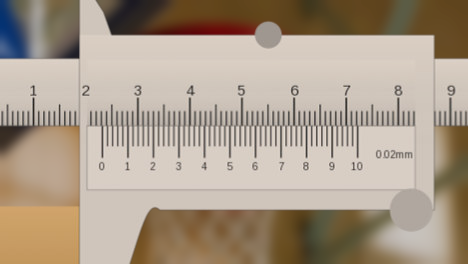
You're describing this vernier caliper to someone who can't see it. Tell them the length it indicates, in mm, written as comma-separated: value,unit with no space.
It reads 23.2,mm
